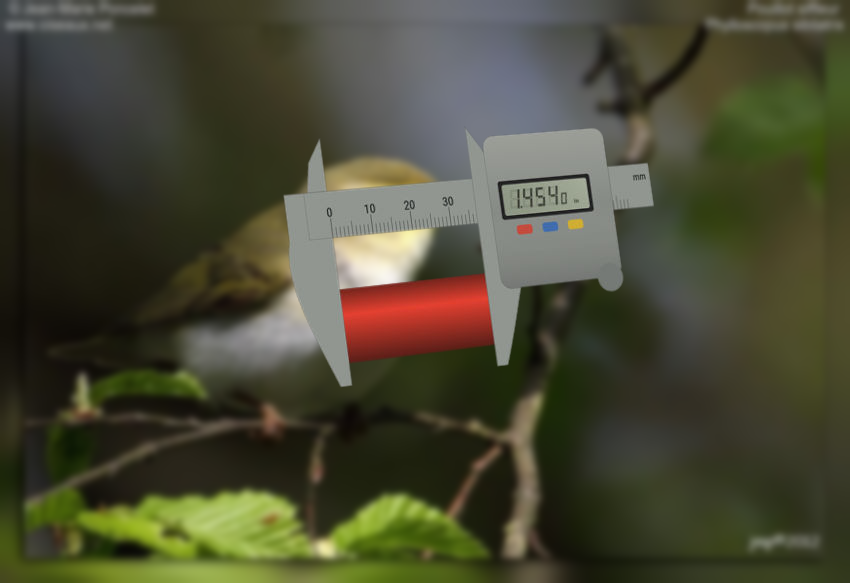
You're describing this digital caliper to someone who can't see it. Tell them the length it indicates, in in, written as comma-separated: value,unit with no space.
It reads 1.4540,in
